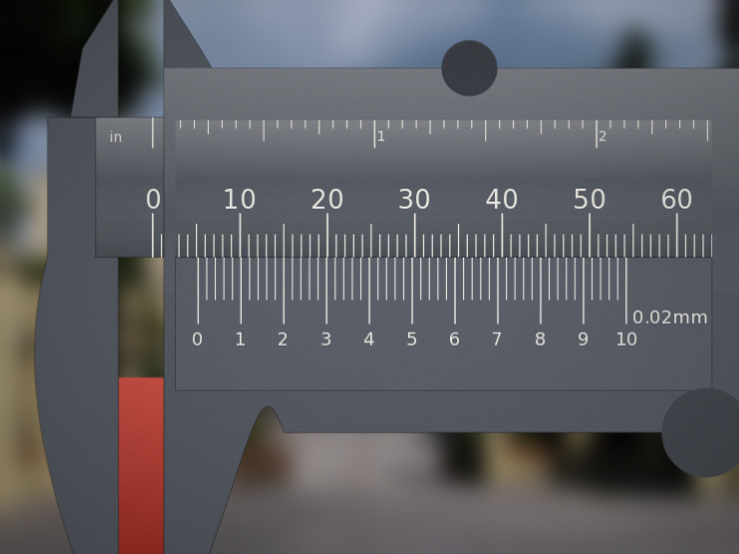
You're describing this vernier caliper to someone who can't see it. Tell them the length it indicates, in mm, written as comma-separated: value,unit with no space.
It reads 5.2,mm
